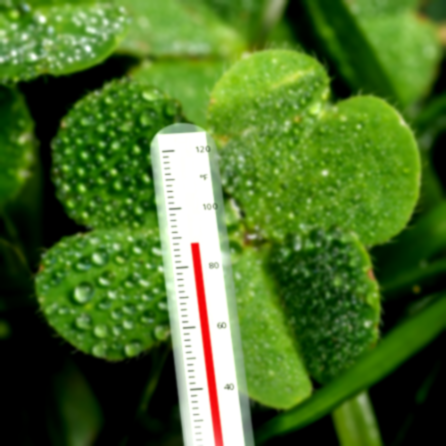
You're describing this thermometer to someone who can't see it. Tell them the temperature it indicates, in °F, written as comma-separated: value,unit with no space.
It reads 88,°F
